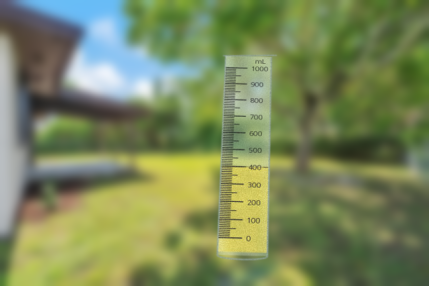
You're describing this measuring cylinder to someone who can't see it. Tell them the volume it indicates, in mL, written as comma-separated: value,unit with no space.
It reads 400,mL
